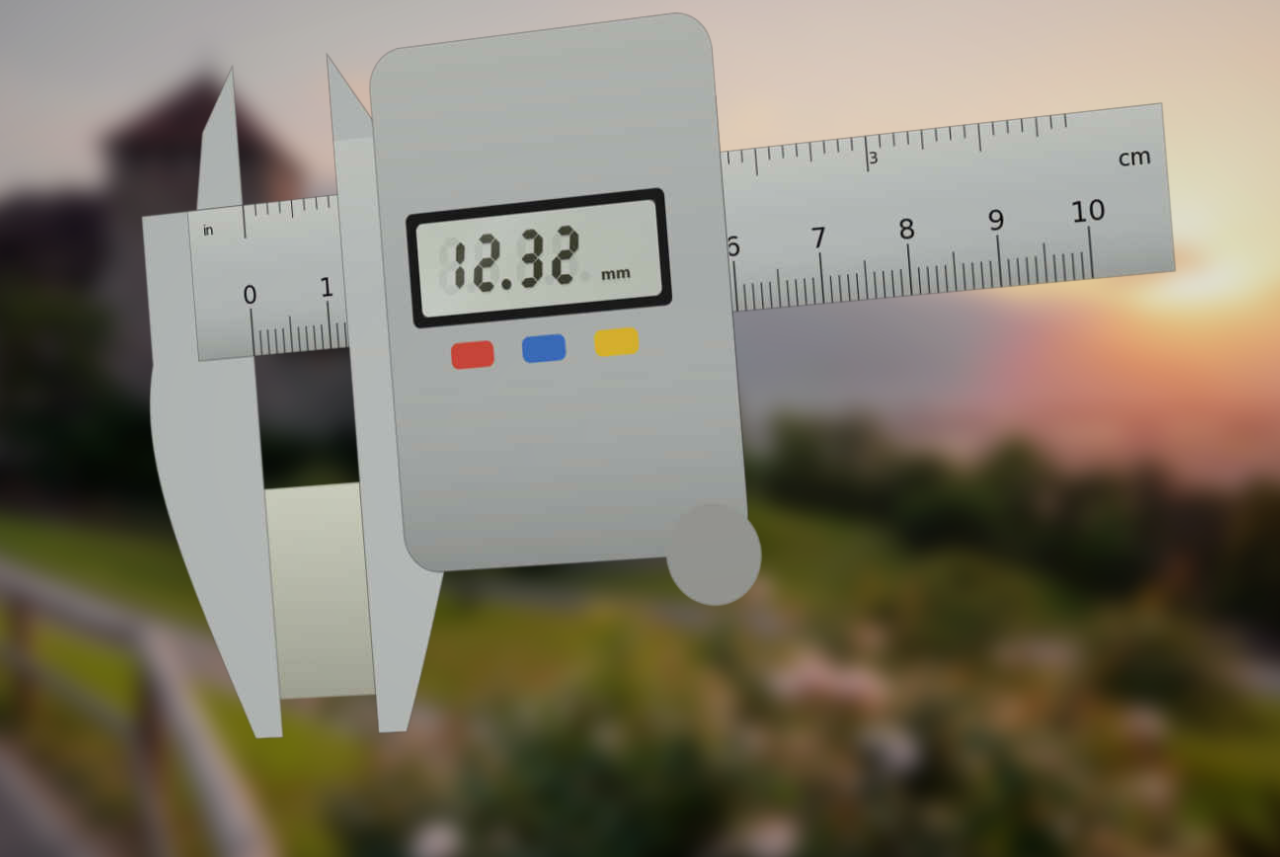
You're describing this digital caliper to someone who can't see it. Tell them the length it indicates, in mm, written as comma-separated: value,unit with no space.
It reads 12.32,mm
